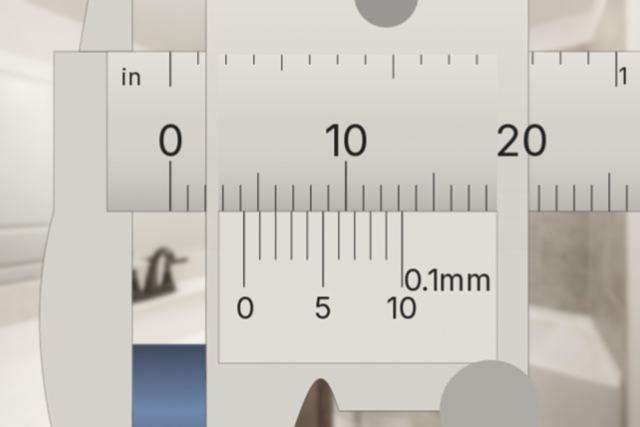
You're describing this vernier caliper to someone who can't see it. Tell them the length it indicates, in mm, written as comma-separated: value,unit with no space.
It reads 4.2,mm
